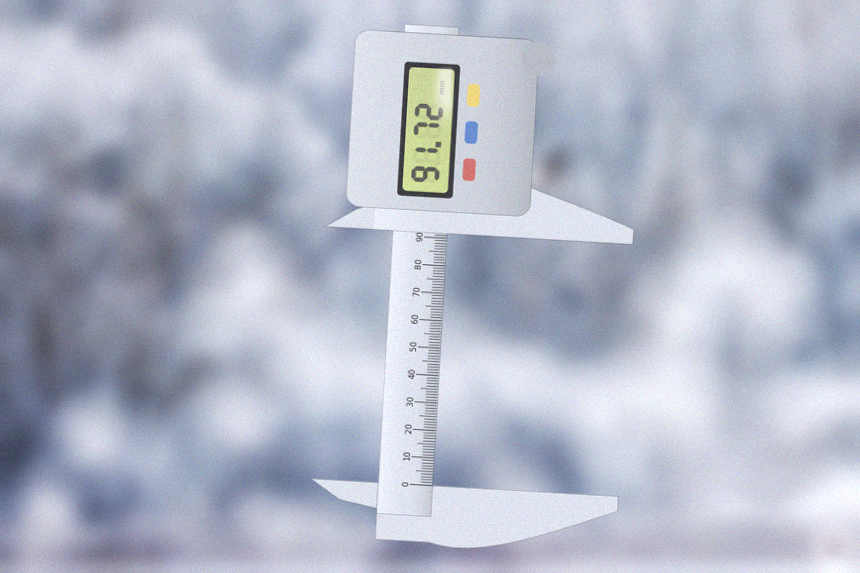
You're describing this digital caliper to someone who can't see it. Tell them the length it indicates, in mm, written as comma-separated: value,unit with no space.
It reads 91.72,mm
